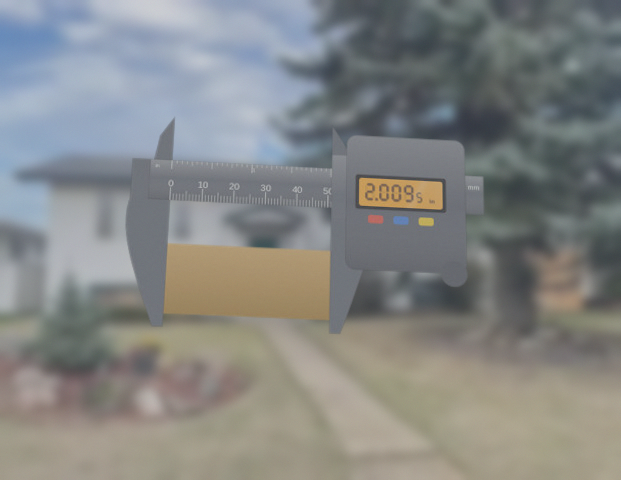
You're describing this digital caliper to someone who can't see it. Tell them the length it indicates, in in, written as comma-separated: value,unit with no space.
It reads 2.0095,in
